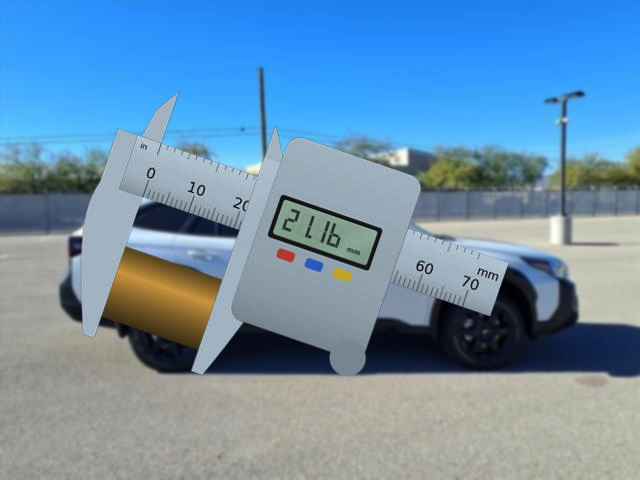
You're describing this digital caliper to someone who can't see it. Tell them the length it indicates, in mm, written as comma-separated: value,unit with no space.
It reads 21.16,mm
